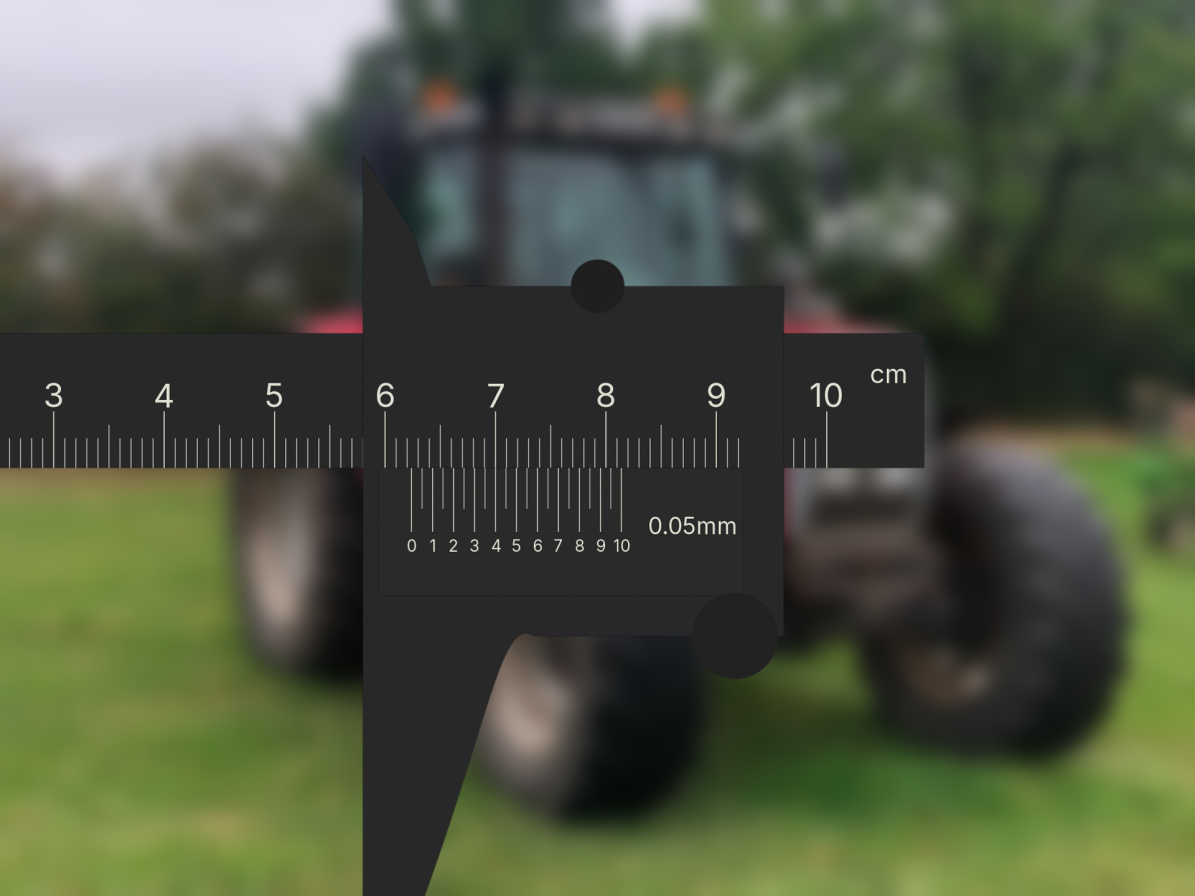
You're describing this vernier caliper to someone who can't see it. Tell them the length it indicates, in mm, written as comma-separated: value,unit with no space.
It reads 62.4,mm
